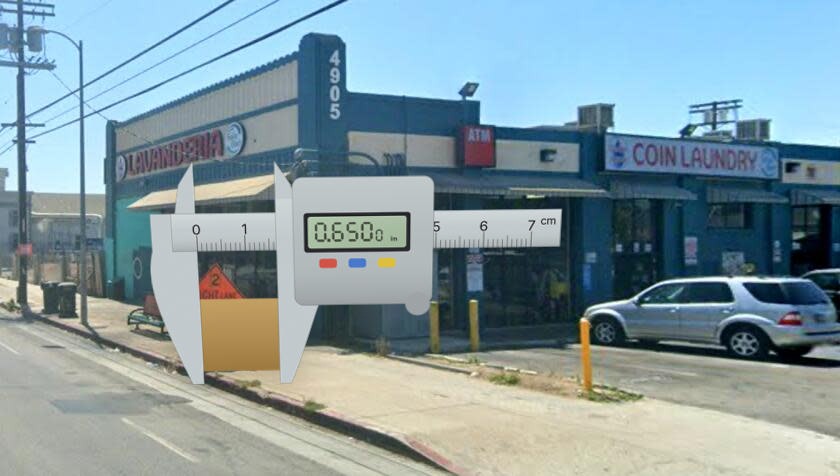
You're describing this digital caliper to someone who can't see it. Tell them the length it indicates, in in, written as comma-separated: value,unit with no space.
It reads 0.6500,in
